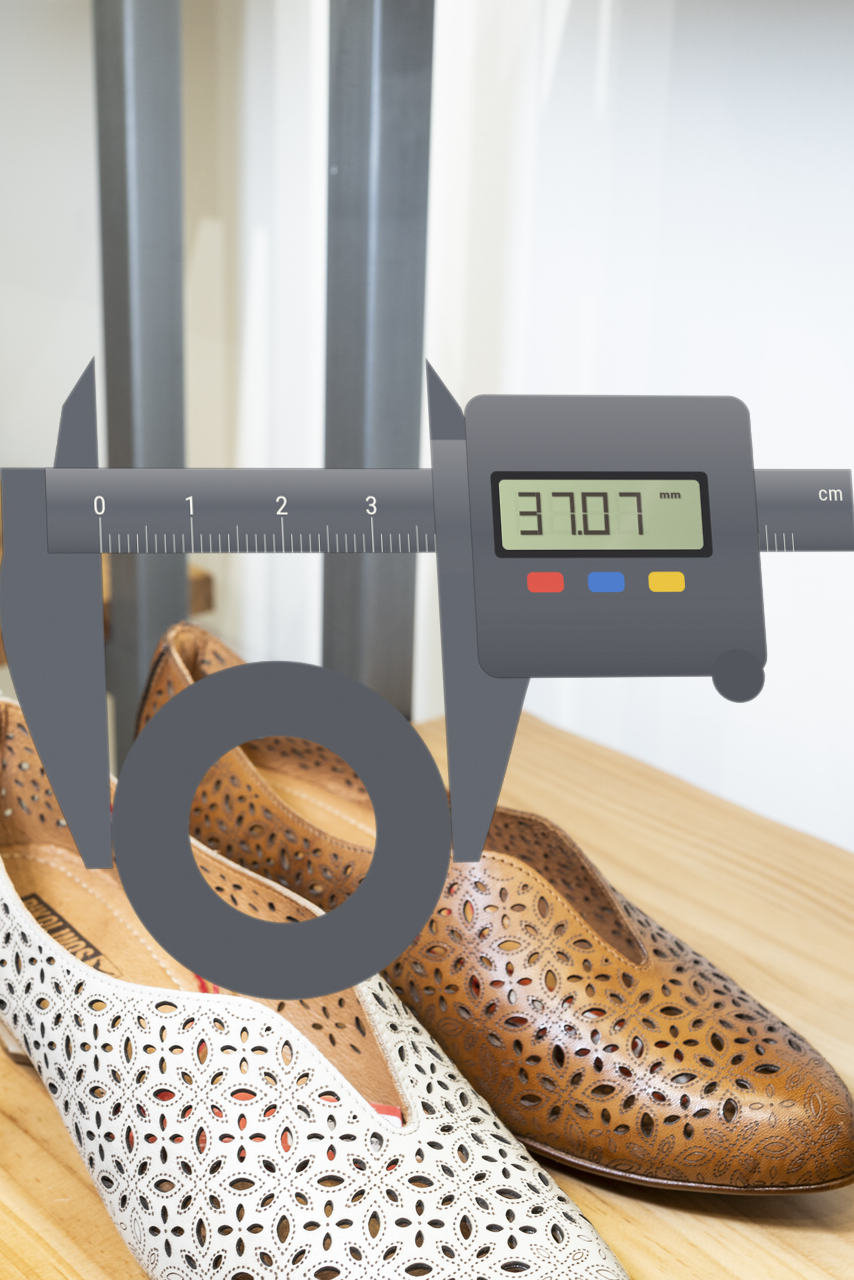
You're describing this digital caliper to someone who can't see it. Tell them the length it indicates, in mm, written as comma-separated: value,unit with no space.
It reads 37.07,mm
